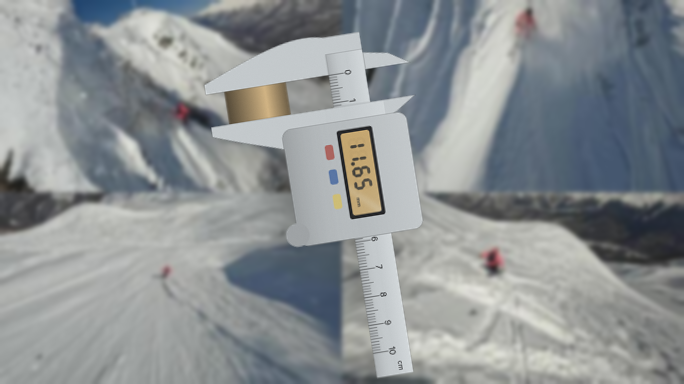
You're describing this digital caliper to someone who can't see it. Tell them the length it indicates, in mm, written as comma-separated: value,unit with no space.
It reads 11.65,mm
